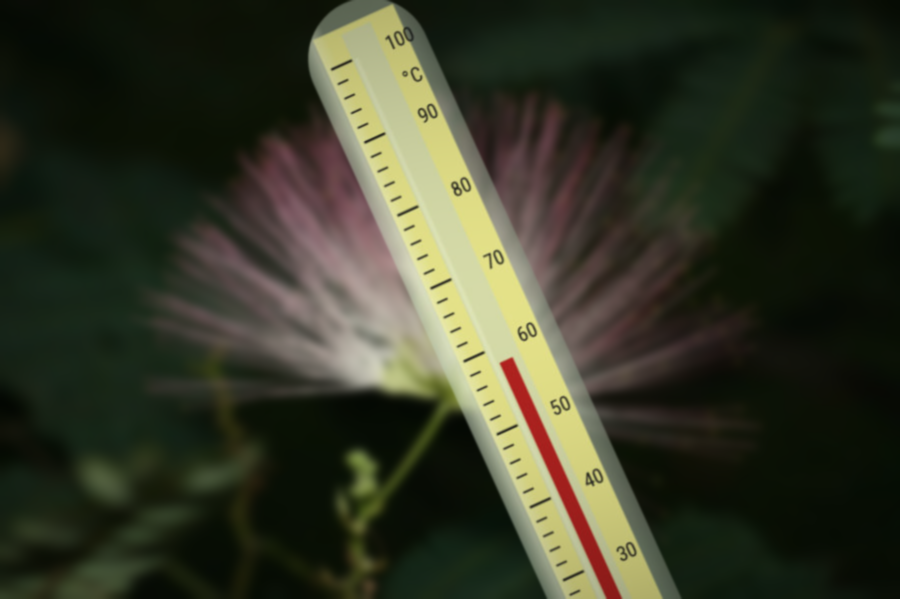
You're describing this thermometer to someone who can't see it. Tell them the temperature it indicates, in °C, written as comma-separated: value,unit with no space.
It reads 58,°C
